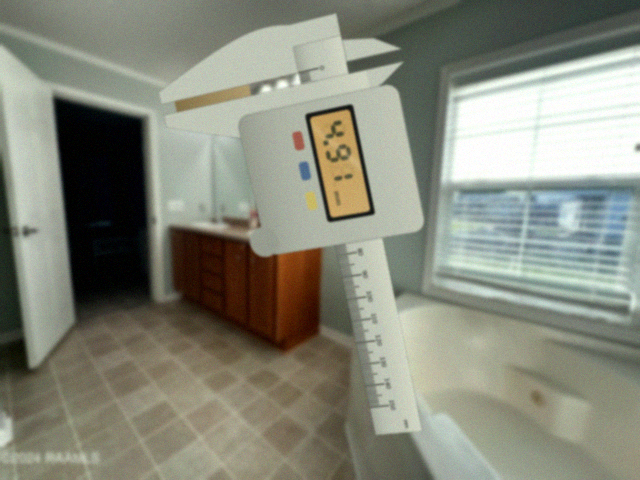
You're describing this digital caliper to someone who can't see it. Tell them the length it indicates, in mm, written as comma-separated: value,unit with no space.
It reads 4.91,mm
